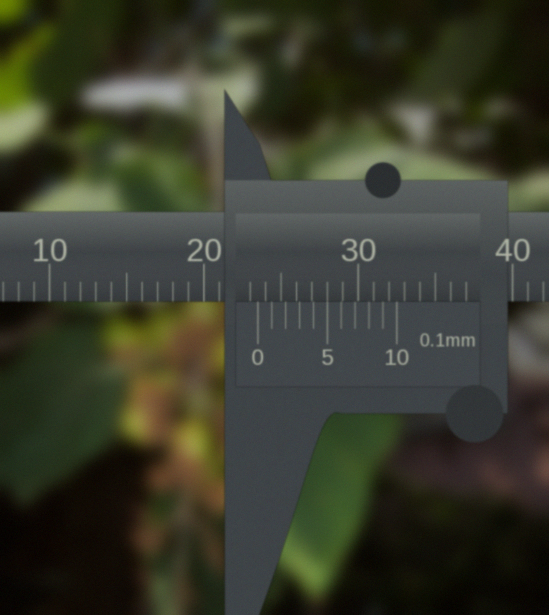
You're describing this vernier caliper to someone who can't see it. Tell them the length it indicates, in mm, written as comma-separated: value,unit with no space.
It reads 23.5,mm
